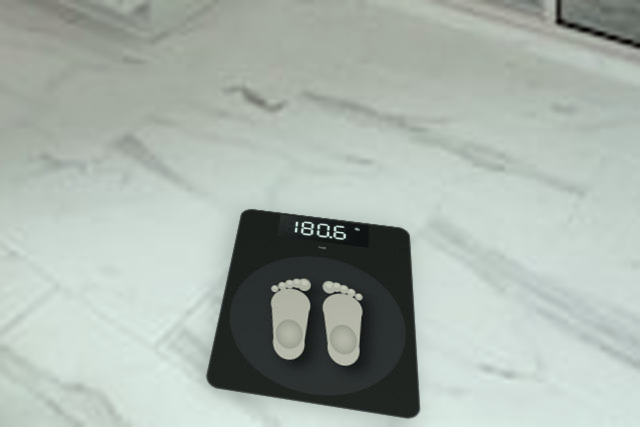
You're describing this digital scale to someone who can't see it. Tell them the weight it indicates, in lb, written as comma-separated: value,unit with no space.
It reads 180.6,lb
